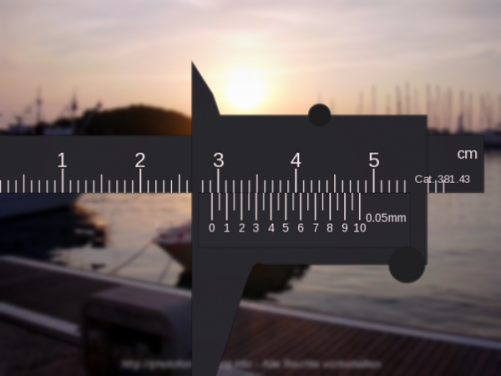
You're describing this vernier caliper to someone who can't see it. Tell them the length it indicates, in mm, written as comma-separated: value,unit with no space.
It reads 29.2,mm
